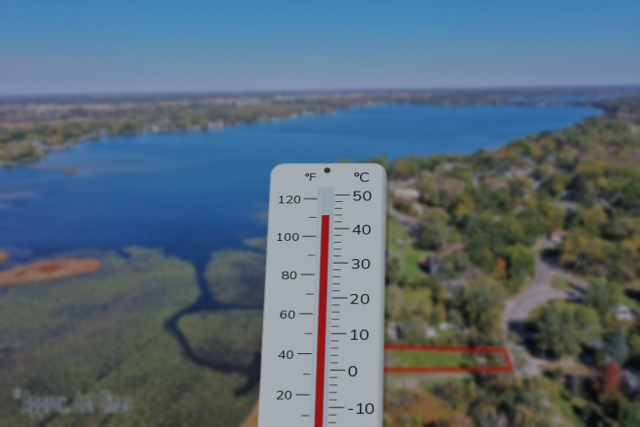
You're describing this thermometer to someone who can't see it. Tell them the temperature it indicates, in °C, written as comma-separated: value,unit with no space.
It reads 44,°C
